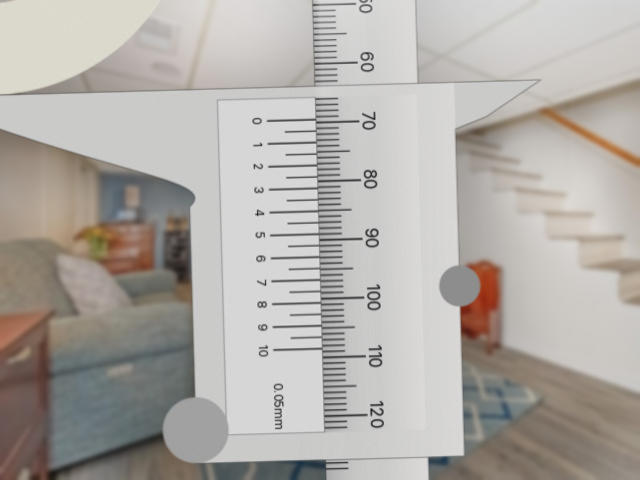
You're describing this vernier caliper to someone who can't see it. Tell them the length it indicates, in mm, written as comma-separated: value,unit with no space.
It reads 69.5,mm
